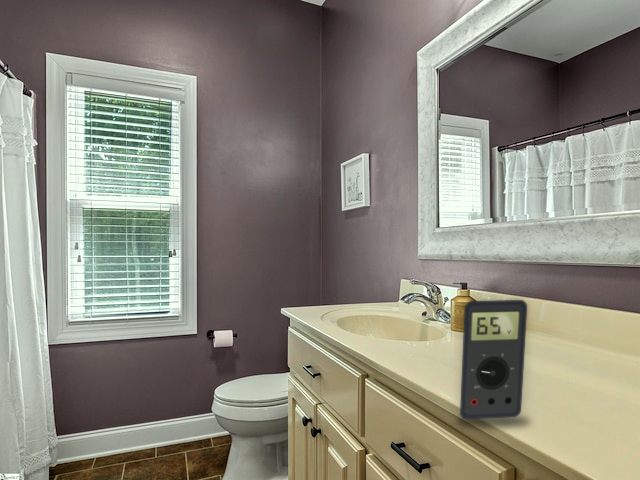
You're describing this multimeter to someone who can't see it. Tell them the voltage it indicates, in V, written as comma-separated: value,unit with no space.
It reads 65,V
